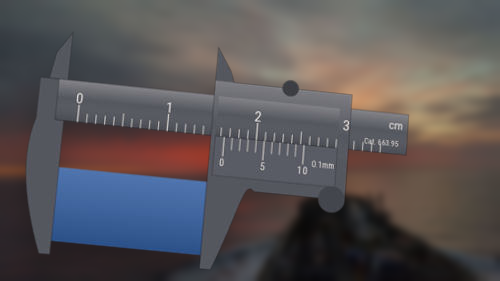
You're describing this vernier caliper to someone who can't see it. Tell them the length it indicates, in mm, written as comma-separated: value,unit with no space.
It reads 16.4,mm
